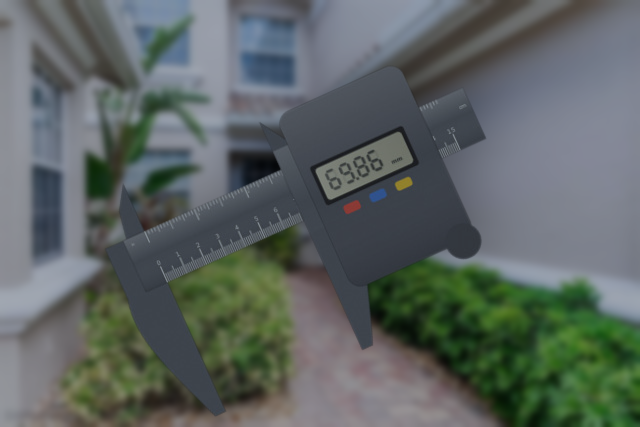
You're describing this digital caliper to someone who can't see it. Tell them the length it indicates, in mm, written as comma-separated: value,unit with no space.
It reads 69.86,mm
